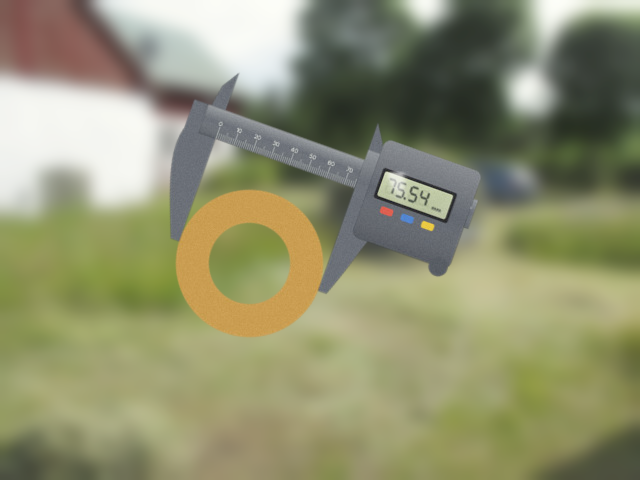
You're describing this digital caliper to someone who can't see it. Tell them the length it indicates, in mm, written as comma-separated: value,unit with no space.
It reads 75.54,mm
